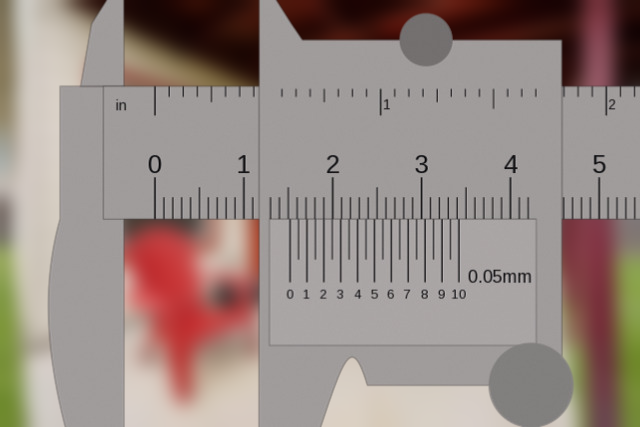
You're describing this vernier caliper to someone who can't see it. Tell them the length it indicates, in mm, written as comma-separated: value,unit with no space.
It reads 15.2,mm
